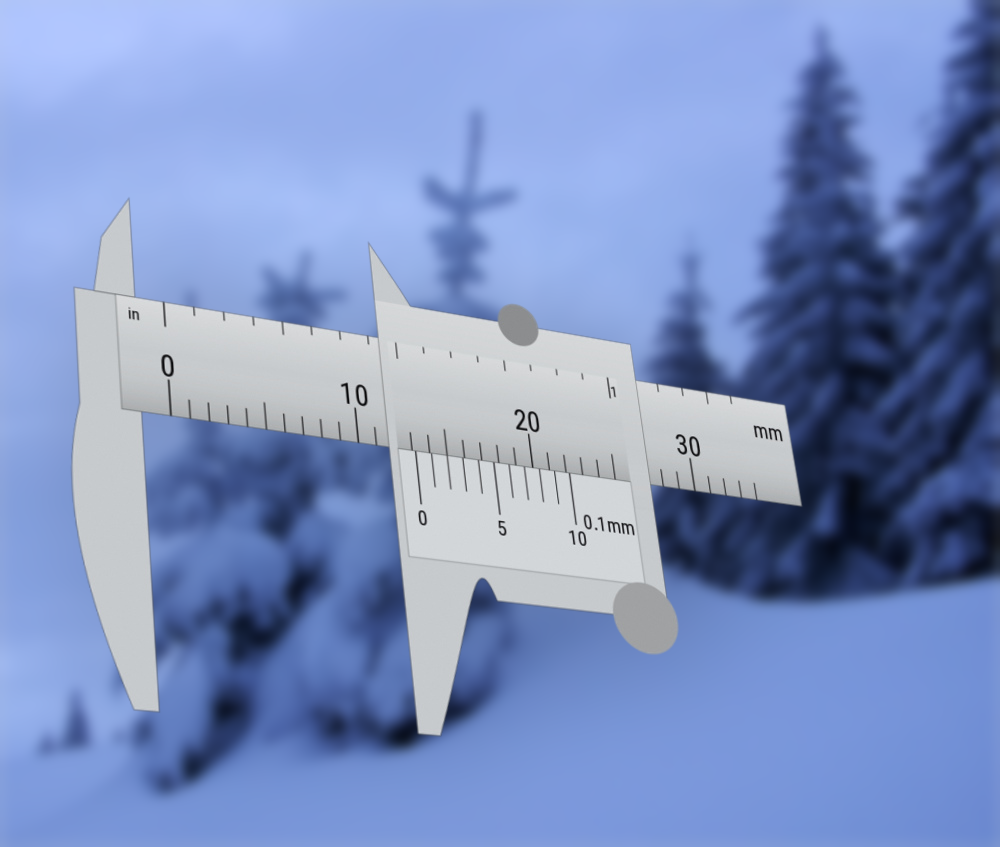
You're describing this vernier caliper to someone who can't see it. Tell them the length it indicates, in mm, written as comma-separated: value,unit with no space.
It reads 13.2,mm
